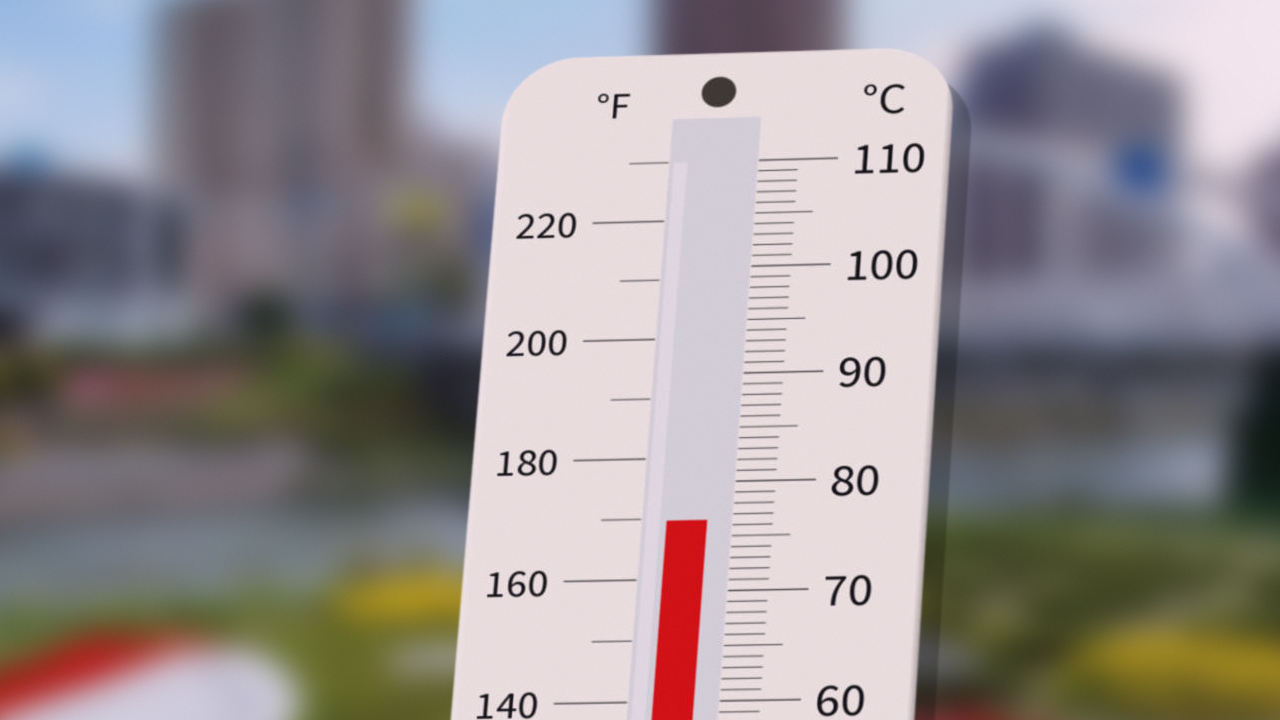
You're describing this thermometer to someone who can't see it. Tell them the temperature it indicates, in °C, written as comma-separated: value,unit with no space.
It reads 76.5,°C
